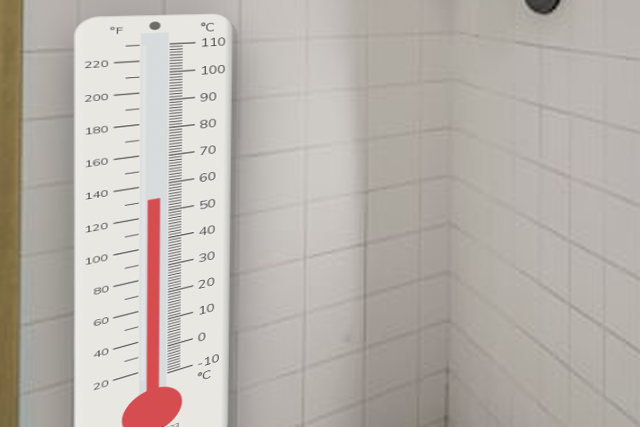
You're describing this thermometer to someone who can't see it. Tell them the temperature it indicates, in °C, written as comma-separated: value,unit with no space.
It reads 55,°C
